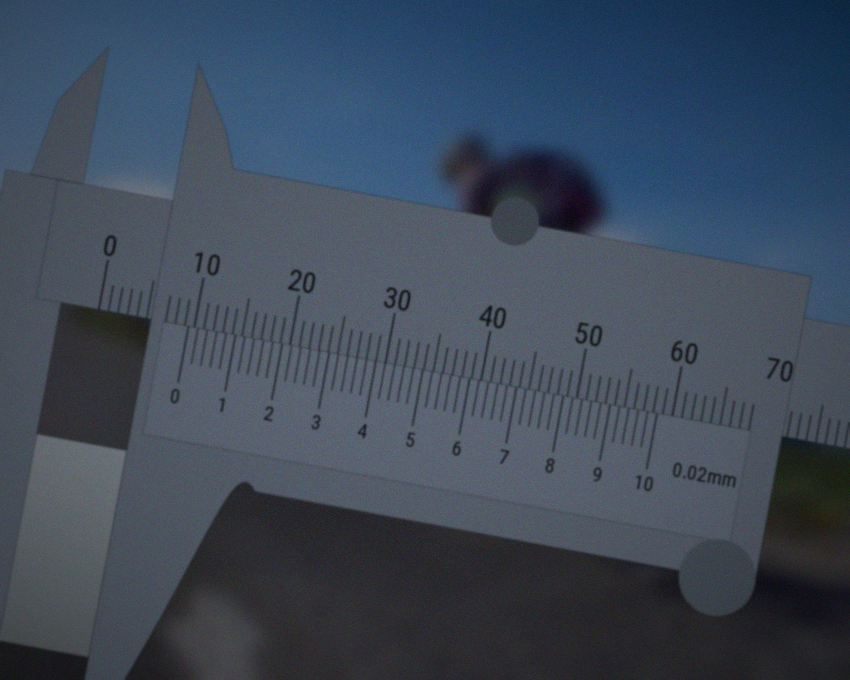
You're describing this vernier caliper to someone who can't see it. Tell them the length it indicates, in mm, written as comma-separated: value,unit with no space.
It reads 9.4,mm
